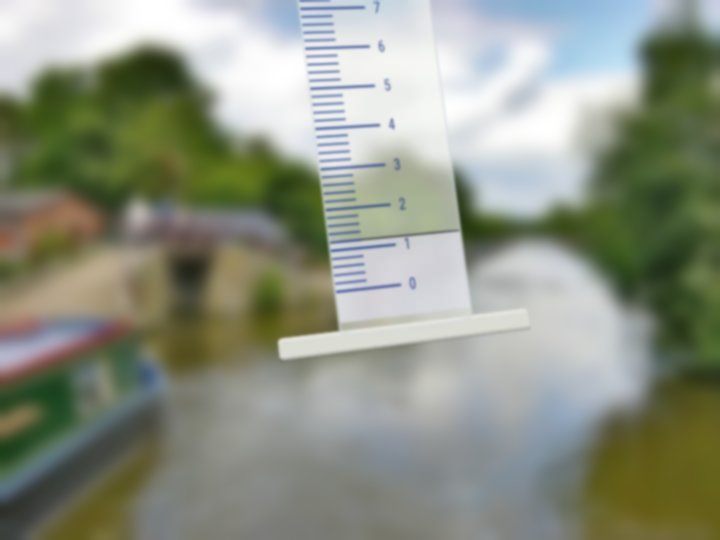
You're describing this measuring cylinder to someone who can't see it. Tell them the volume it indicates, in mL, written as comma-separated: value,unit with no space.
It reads 1.2,mL
